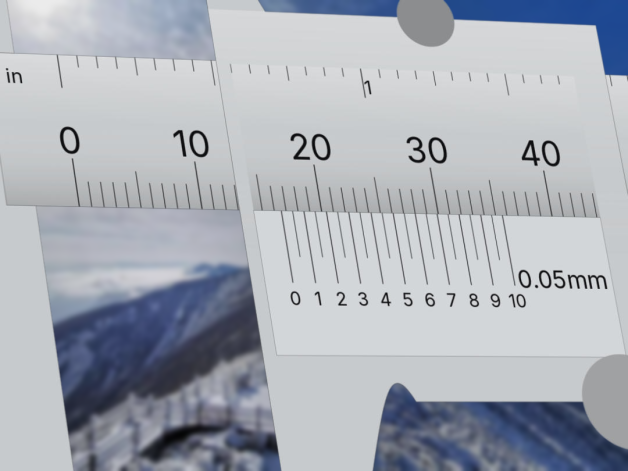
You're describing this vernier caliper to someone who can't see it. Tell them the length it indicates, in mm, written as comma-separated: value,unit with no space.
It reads 16.6,mm
